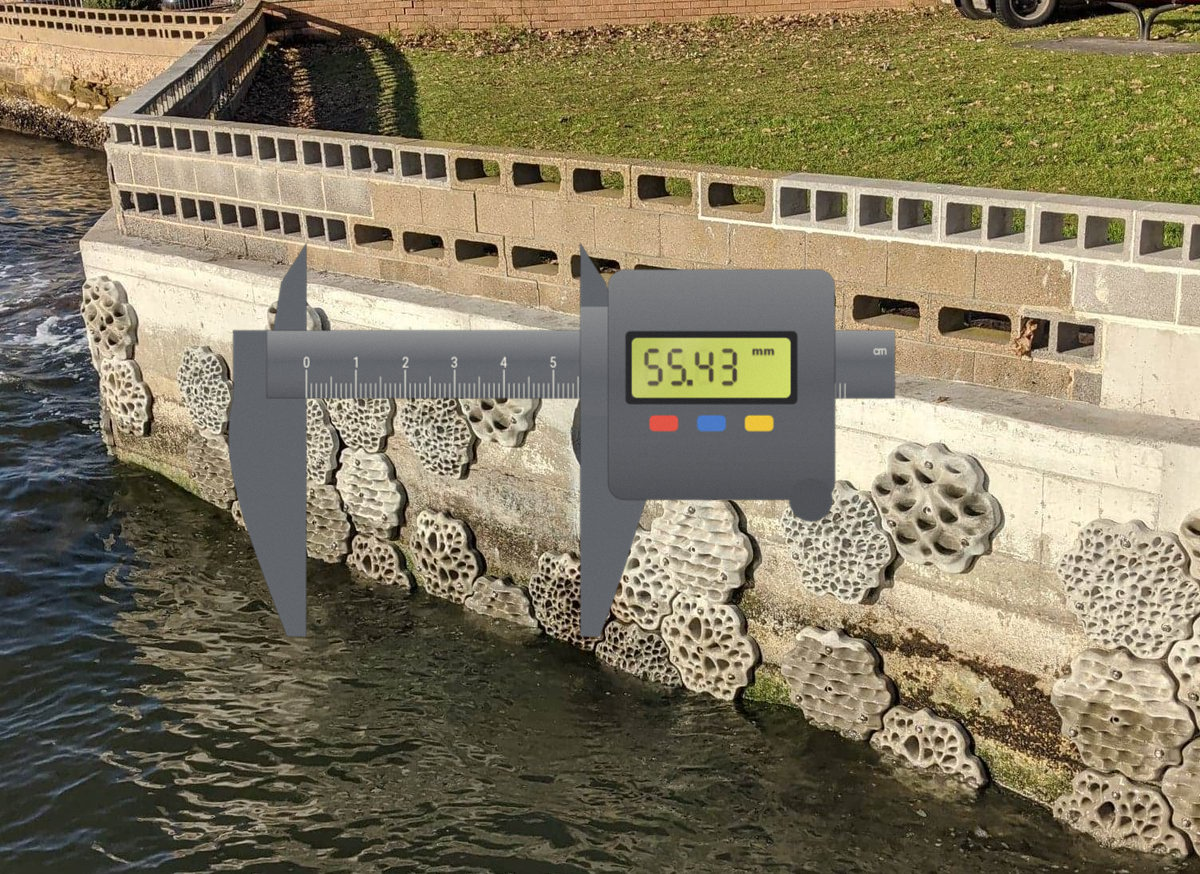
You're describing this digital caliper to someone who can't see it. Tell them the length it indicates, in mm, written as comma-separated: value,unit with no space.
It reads 55.43,mm
